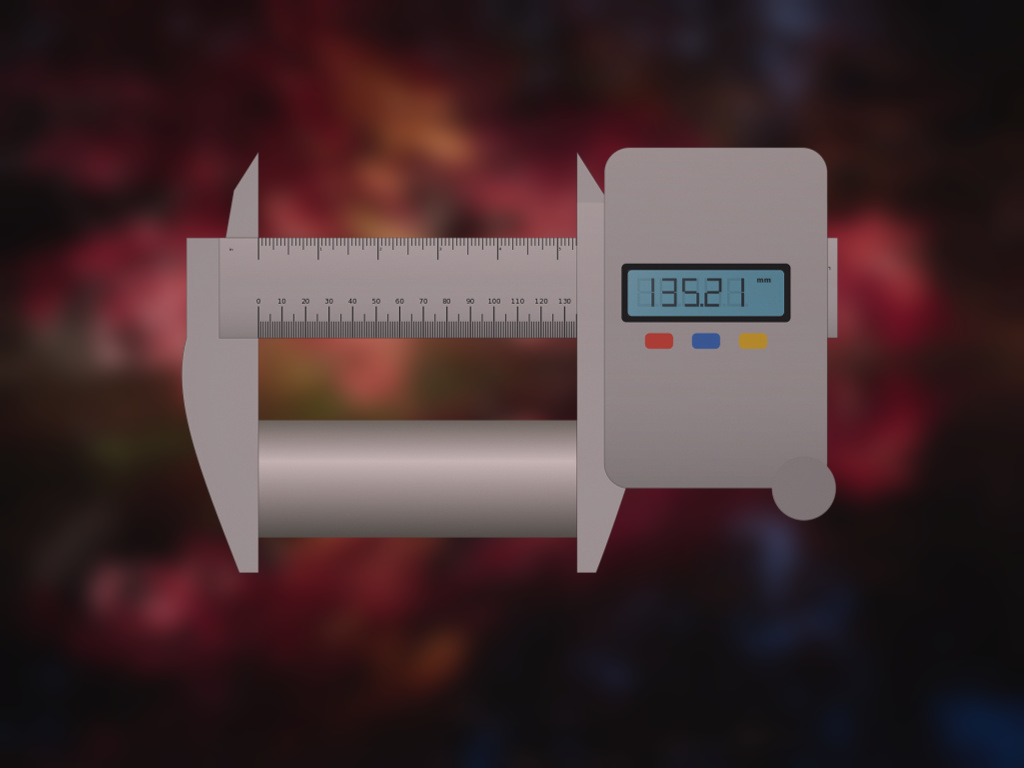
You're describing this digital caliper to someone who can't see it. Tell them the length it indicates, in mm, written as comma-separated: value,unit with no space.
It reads 135.21,mm
